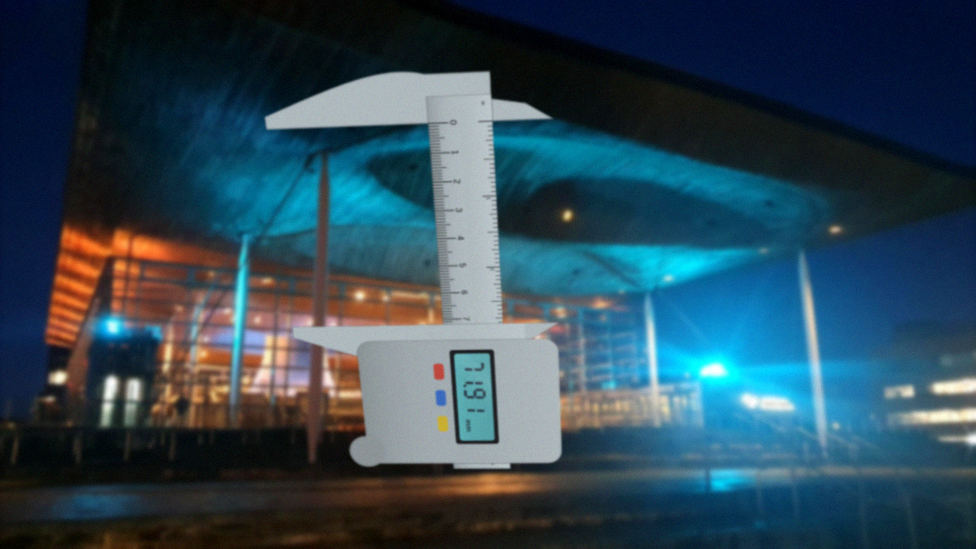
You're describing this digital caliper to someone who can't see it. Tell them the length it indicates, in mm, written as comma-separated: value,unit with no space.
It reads 71.91,mm
